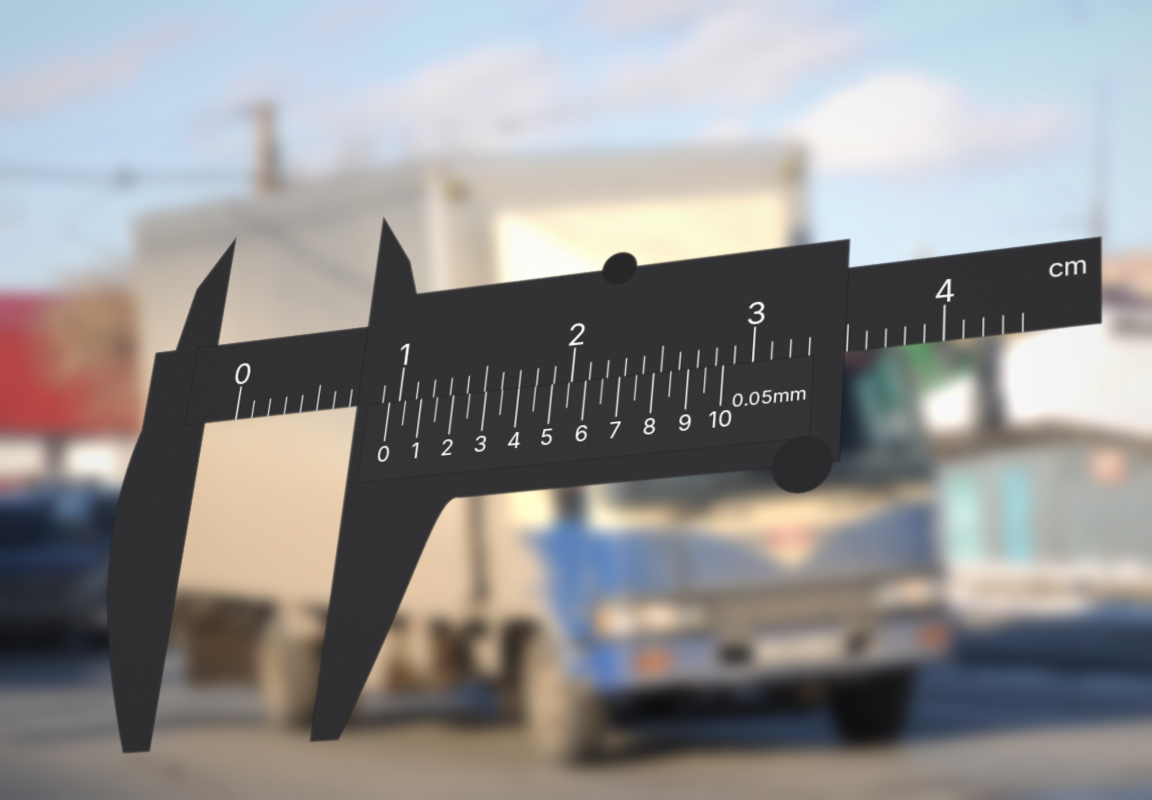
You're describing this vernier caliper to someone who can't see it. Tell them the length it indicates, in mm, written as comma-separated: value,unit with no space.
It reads 9.4,mm
